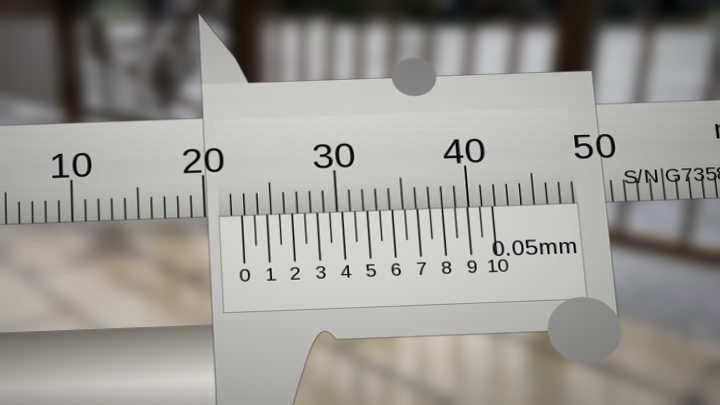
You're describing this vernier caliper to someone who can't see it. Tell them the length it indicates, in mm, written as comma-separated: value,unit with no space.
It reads 22.8,mm
